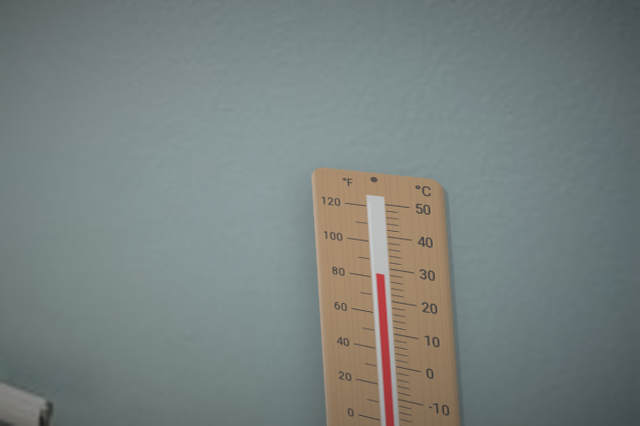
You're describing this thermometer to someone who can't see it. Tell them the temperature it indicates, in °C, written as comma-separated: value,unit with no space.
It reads 28,°C
